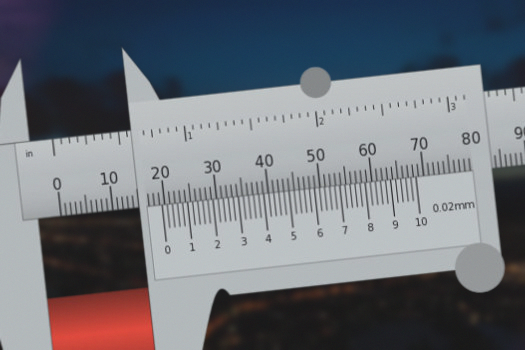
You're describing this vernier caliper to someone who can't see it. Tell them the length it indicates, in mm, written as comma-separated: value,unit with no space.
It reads 19.5,mm
